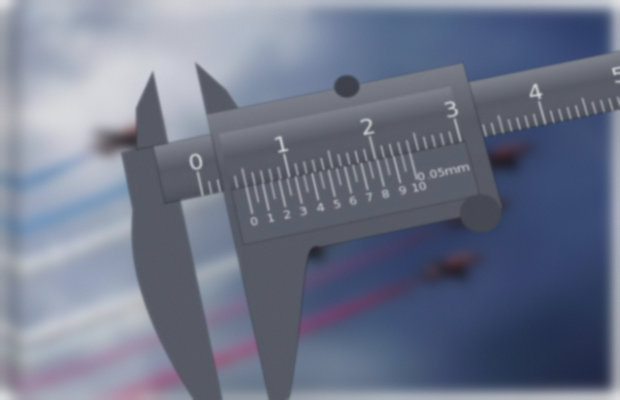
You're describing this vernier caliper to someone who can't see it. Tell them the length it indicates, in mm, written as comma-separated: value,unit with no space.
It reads 5.0,mm
